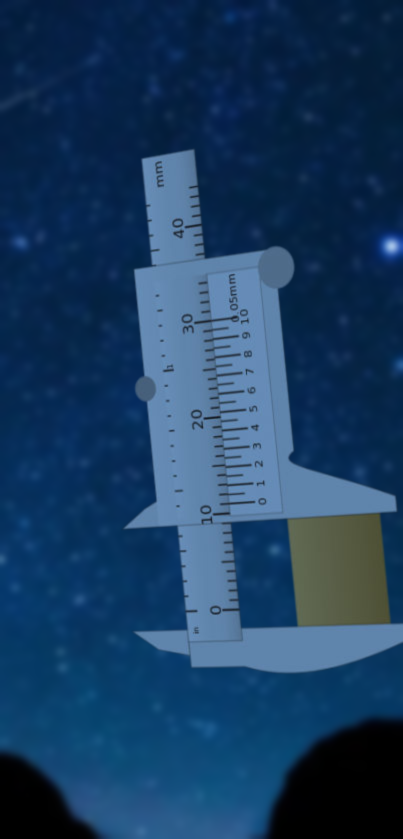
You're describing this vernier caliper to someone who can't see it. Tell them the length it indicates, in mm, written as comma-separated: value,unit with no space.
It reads 11.0,mm
